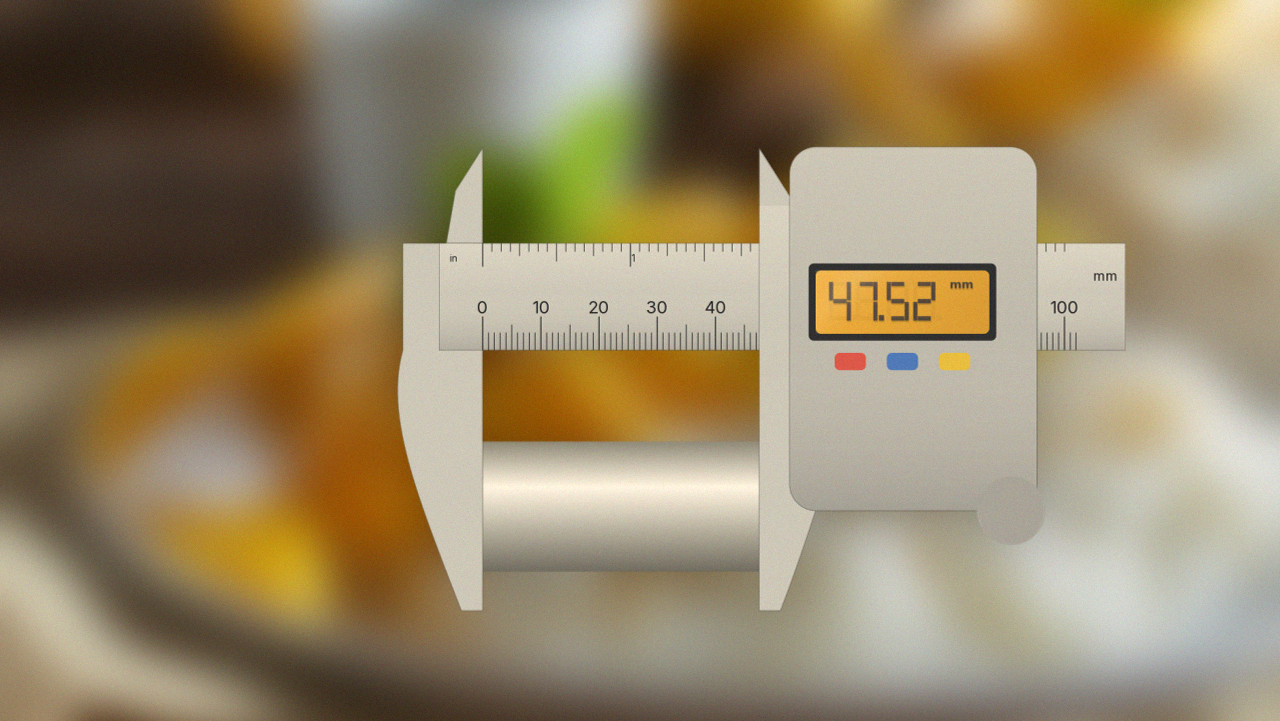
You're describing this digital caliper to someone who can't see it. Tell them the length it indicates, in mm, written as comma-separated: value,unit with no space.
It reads 47.52,mm
